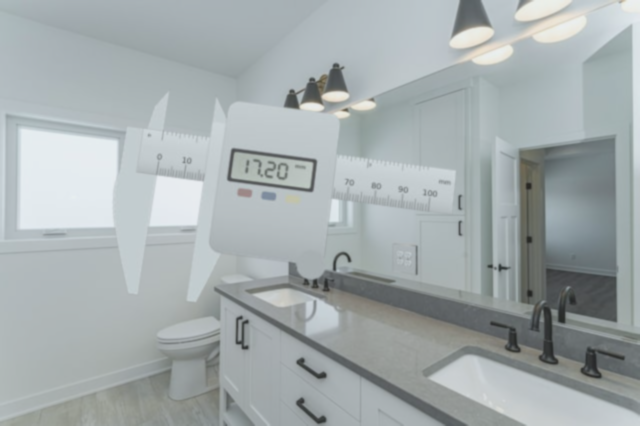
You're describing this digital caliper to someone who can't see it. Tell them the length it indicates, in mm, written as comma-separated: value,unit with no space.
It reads 17.20,mm
